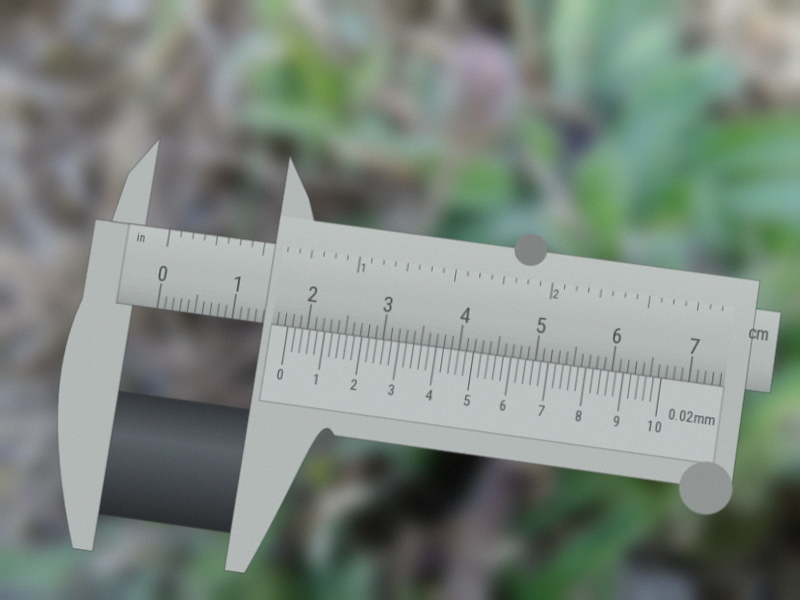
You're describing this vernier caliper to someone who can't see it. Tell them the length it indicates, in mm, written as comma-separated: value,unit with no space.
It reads 17.4,mm
